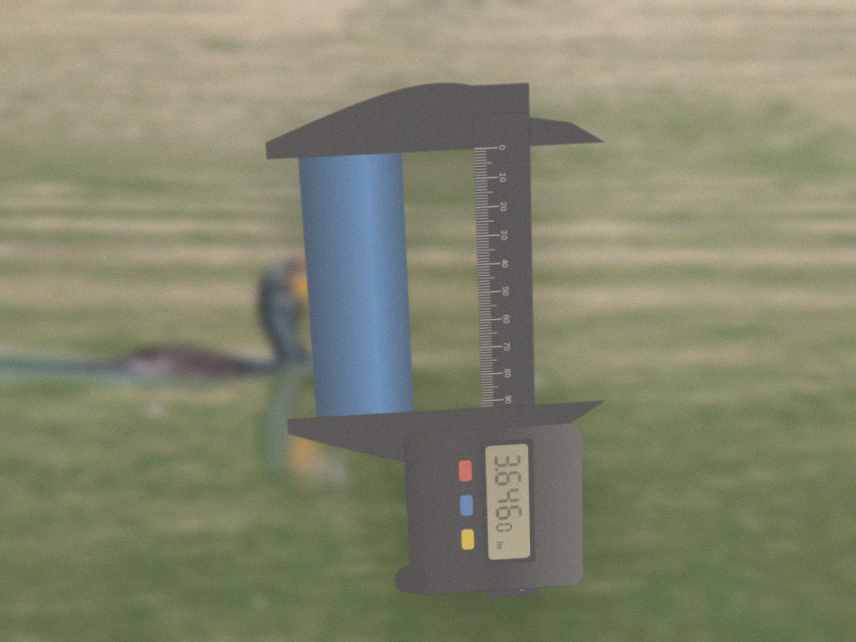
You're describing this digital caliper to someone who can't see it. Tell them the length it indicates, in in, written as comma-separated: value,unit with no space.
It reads 3.6460,in
